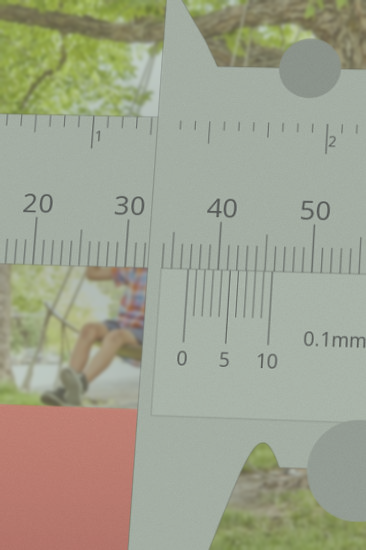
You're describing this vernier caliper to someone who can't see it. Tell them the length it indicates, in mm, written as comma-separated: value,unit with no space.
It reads 36.8,mm
